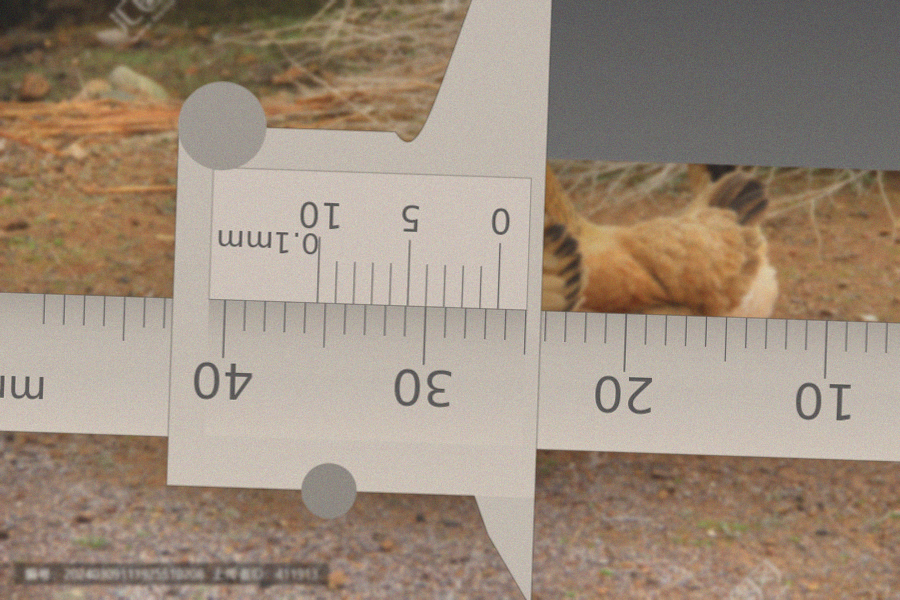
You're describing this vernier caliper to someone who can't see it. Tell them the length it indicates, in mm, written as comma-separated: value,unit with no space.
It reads 26.4,mm
